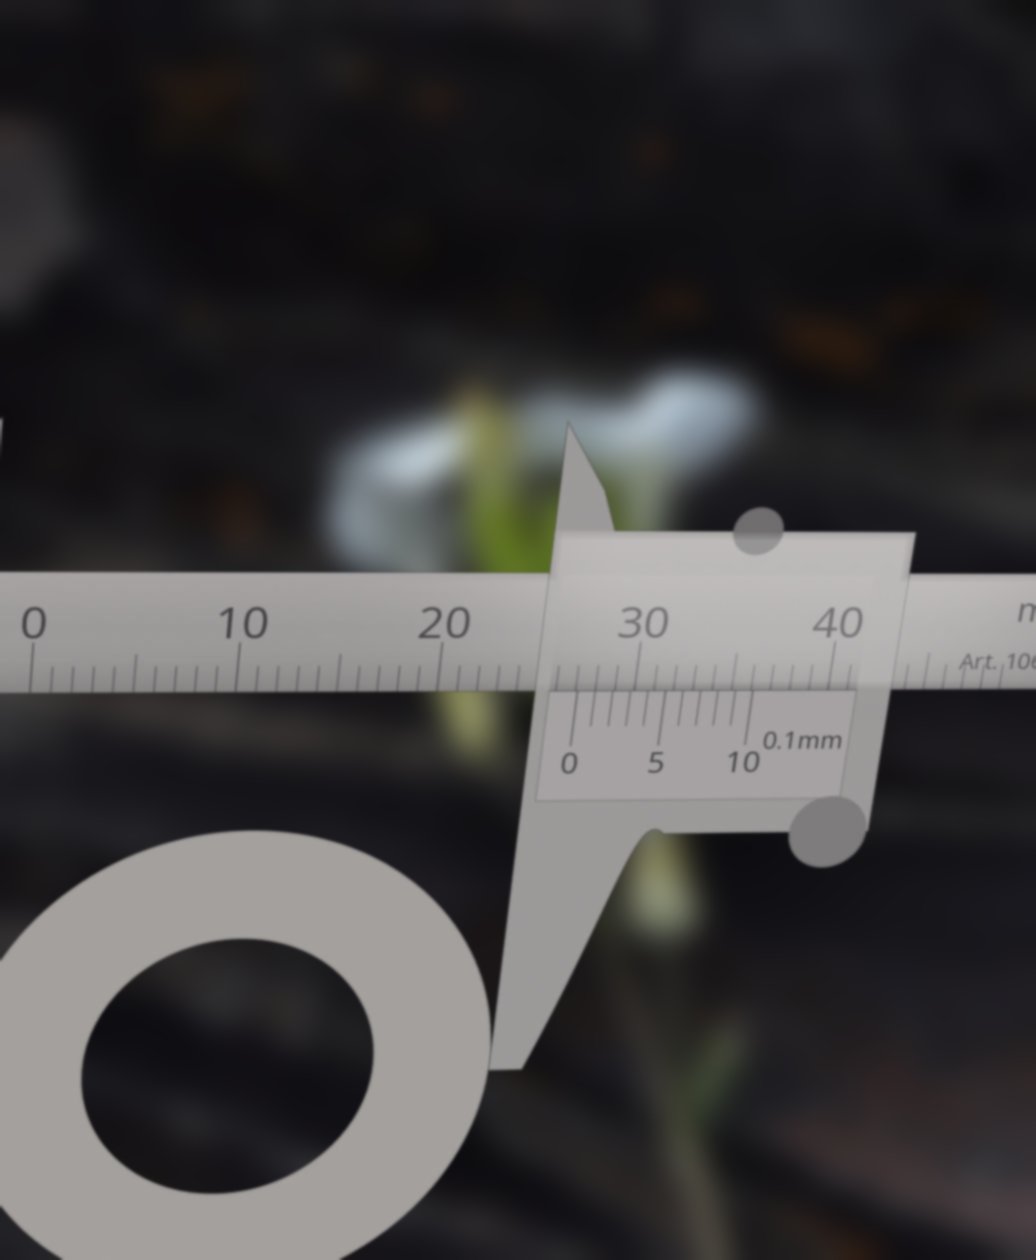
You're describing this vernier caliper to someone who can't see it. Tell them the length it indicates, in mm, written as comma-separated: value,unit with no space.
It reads 27.1,mm
